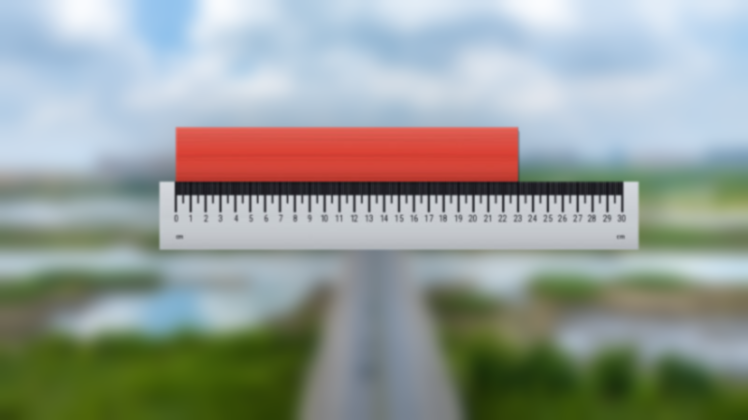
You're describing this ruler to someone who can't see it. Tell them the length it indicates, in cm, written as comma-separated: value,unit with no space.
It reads 23,cm
